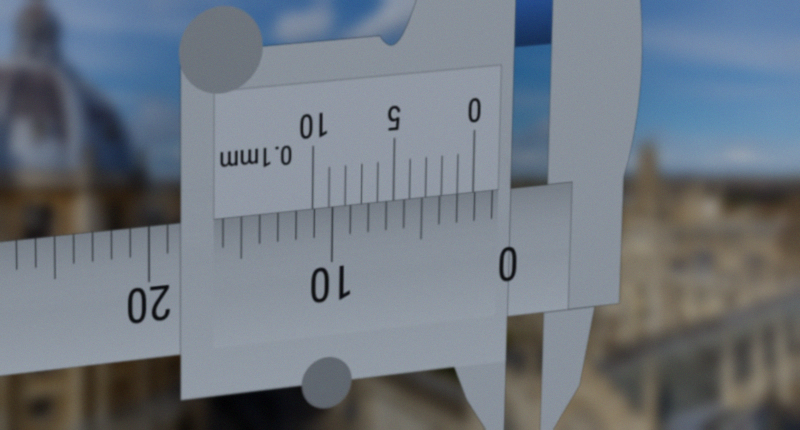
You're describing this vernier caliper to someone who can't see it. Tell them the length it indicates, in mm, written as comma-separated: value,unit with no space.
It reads 2.1,mm
